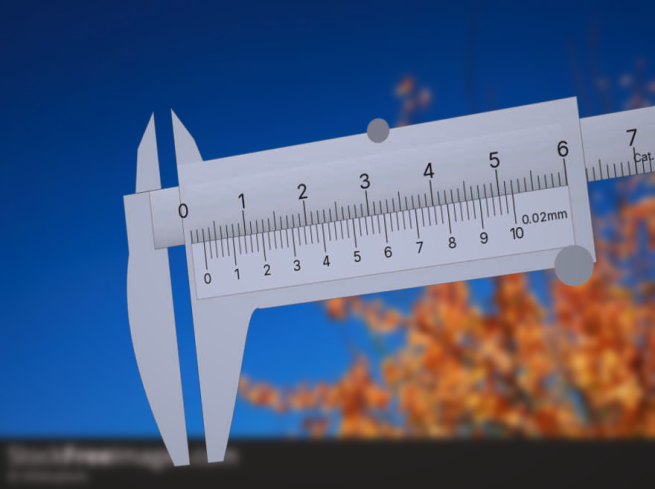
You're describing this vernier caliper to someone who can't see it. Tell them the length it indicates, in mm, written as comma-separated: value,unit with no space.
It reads 3.0,mm
